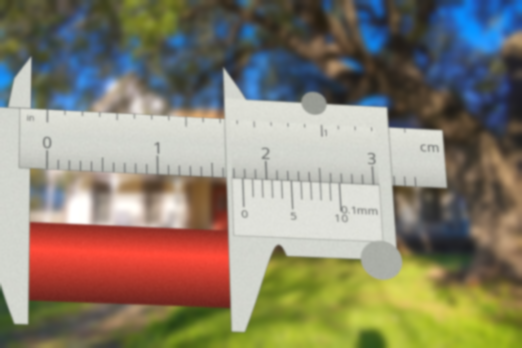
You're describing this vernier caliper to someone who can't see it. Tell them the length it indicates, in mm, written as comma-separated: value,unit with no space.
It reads 17.8,mm
